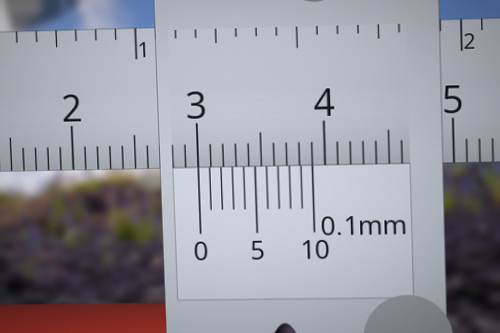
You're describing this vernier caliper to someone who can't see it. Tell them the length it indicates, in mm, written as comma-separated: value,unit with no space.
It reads 30.0,mm
